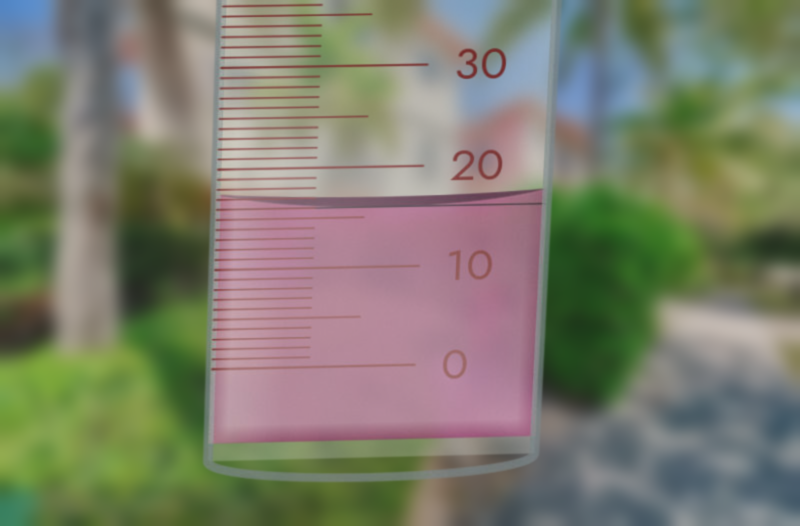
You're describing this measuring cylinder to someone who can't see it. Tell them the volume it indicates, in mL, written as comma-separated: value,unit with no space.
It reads 16,mL
